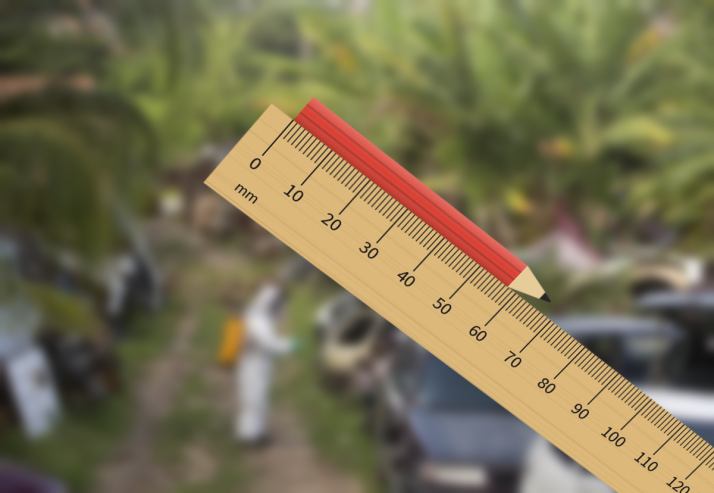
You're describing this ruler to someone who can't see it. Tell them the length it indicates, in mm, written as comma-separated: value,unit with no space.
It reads 67,mm
